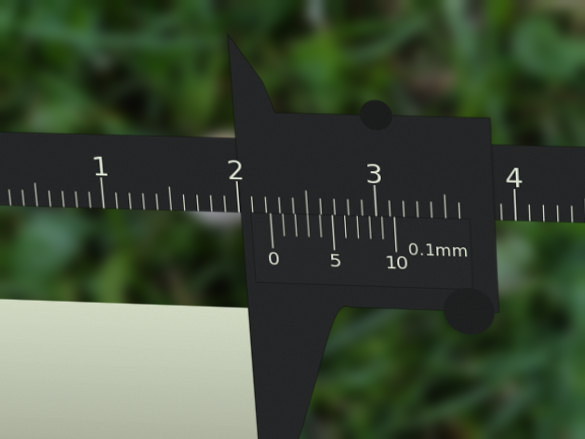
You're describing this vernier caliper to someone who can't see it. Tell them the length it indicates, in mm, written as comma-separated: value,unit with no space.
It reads 22.3,mm
